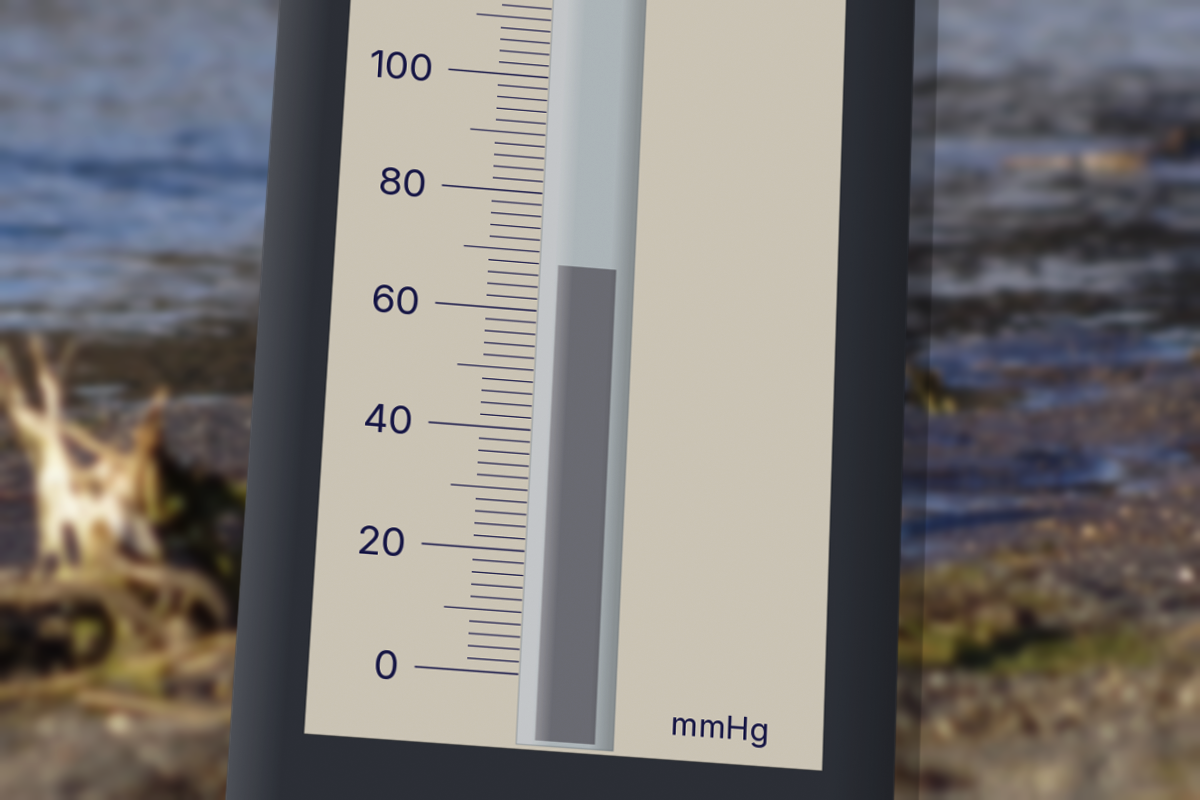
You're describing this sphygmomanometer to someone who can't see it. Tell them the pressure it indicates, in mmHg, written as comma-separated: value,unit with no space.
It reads 68,mmHg
